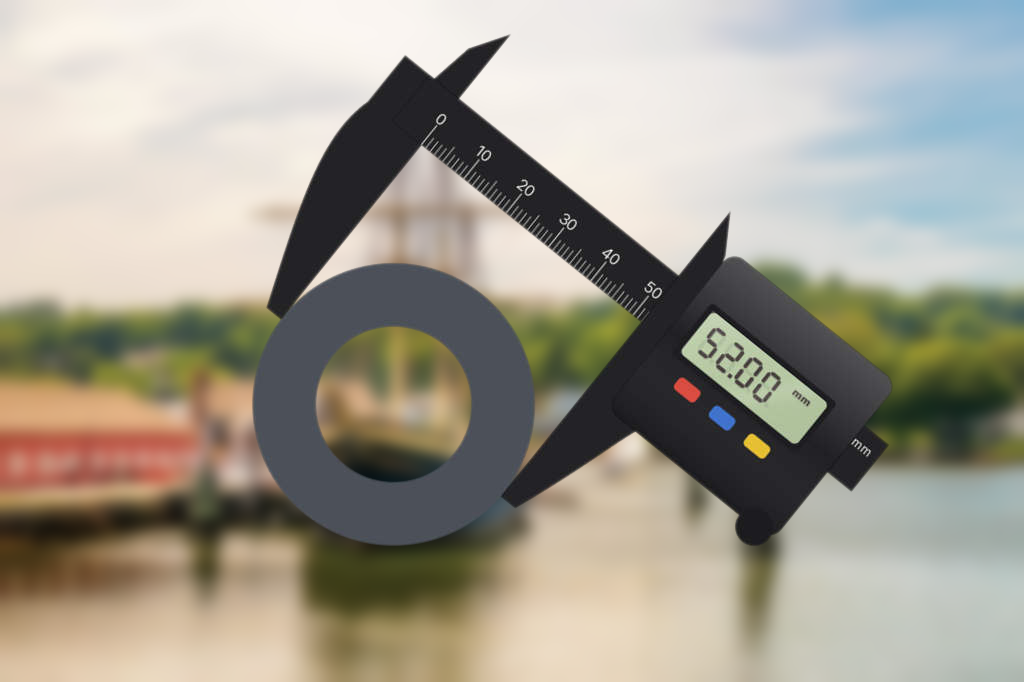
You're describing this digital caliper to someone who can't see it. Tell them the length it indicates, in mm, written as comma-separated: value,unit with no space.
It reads 52.00,mm
